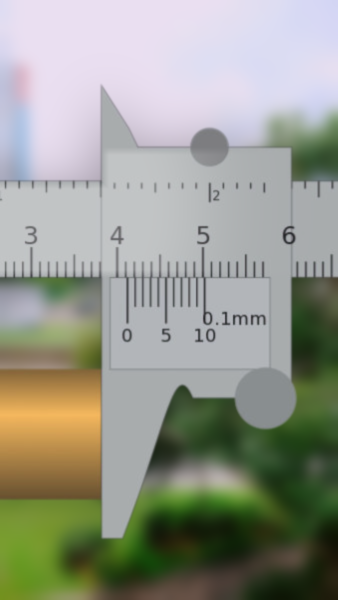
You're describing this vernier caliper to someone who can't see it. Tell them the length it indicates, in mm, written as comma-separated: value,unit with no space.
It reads 41.2,mm
